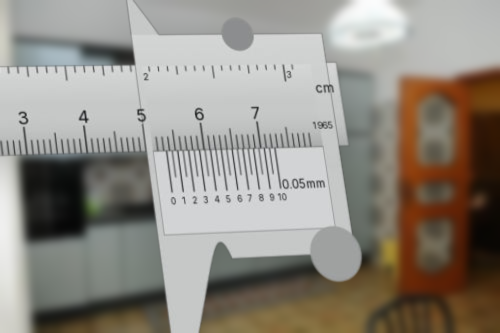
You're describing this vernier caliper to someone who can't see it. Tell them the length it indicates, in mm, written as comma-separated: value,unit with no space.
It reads 53.5,mm
